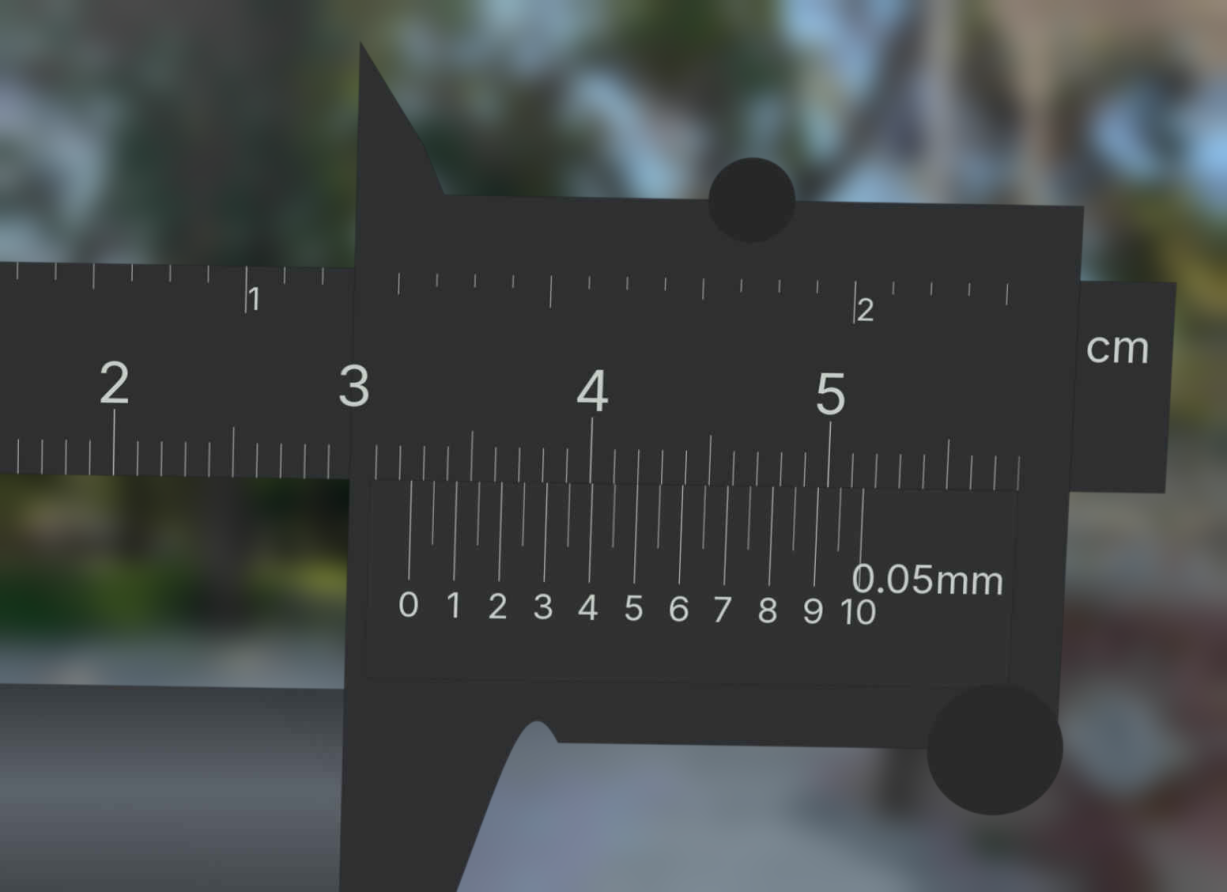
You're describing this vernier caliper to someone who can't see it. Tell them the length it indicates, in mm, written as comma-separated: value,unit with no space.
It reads 32.50,mm
